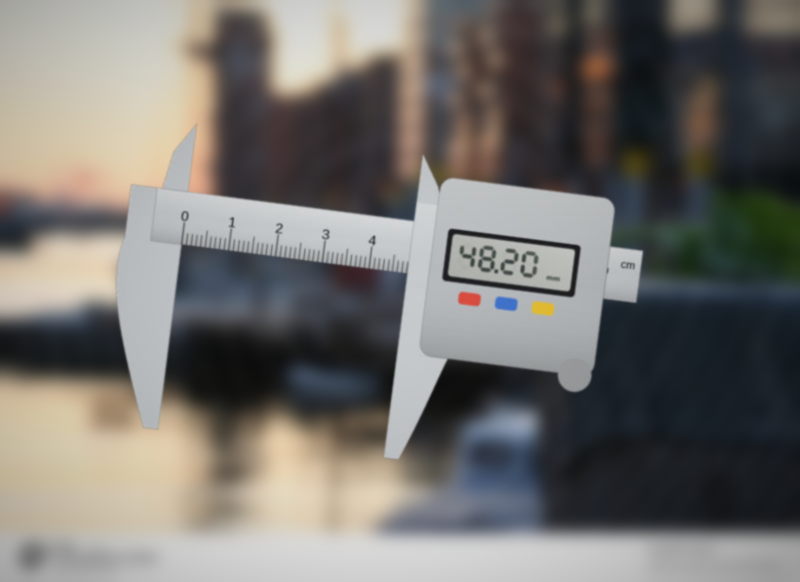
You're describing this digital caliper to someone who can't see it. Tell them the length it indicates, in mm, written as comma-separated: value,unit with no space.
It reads 48.20,mm
